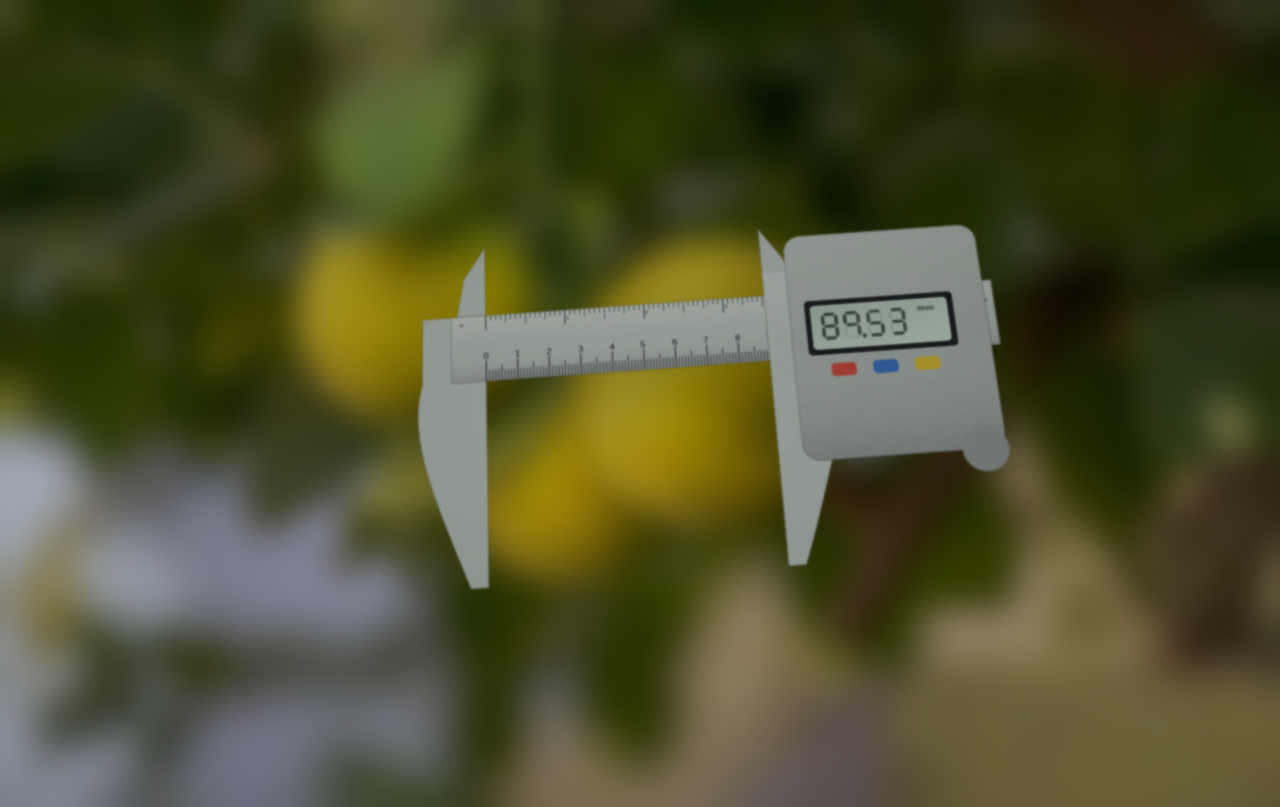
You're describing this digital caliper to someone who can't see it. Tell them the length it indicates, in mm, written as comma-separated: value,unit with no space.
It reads 89.53,mm
